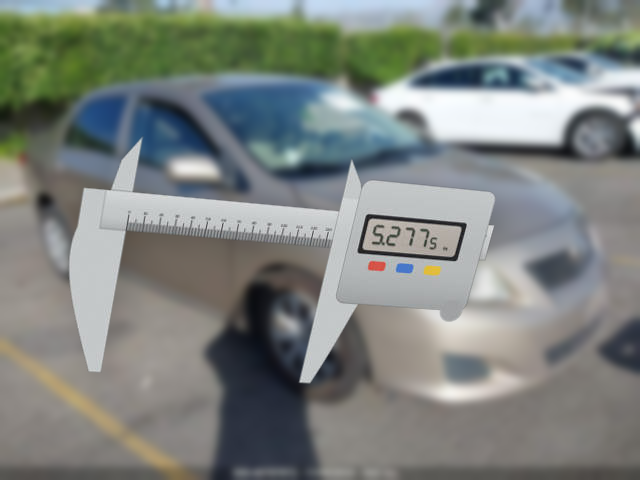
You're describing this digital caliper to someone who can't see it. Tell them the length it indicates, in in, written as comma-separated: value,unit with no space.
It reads 5.2775,in
